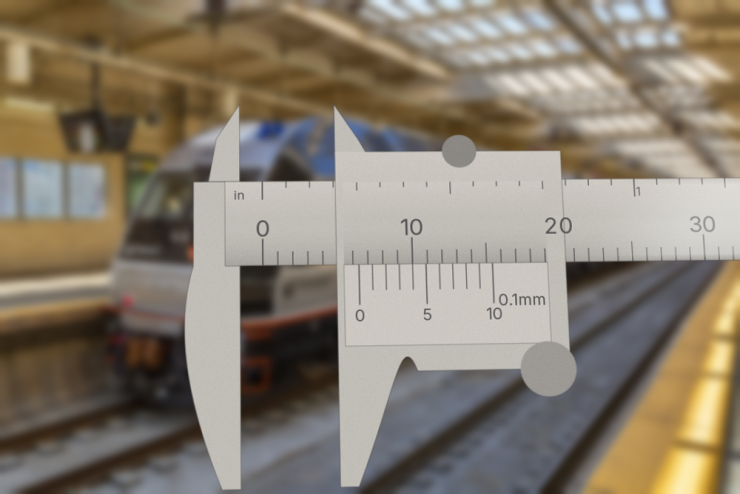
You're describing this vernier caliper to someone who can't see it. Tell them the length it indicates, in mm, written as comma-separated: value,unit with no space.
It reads 6.4,mm
